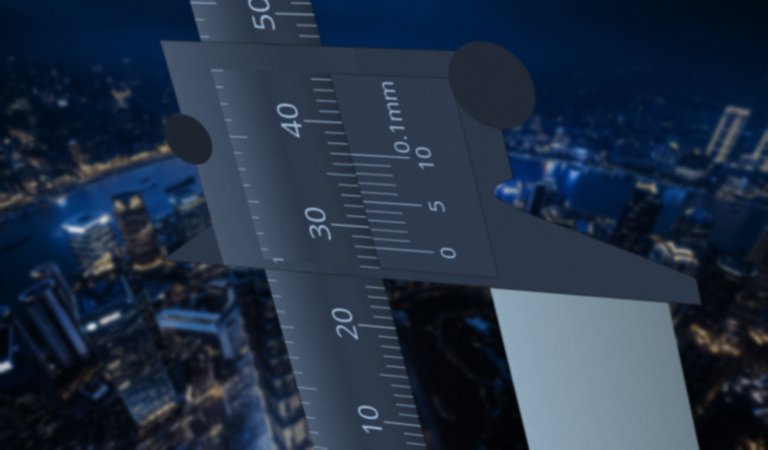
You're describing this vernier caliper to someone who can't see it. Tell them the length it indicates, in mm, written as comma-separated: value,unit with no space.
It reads 28.0,mm
